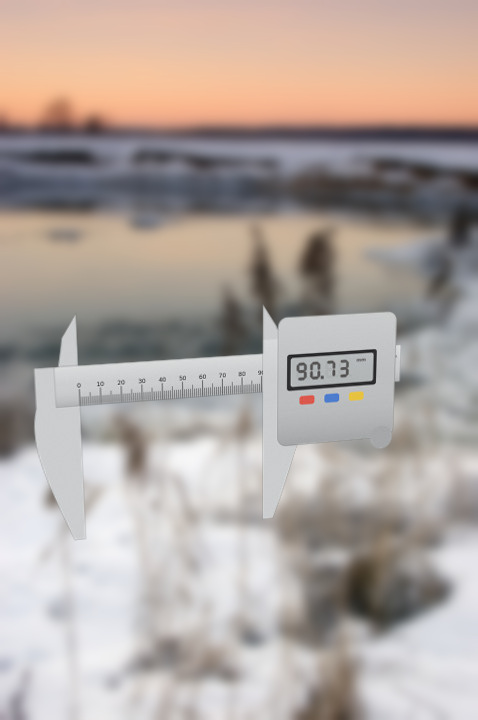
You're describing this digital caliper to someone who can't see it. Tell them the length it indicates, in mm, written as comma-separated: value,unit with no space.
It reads 90.73,mm
